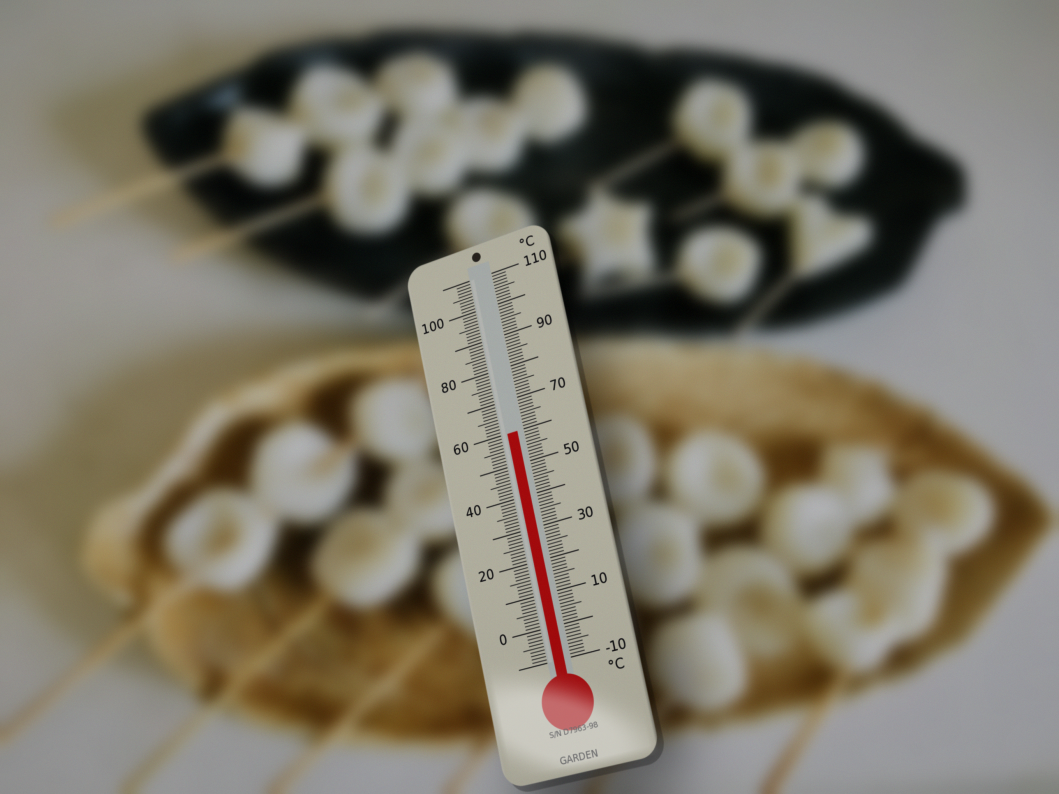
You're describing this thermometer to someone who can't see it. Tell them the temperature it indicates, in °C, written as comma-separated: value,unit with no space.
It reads 60,°C
